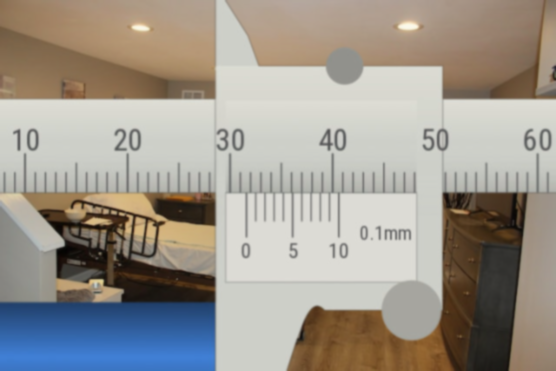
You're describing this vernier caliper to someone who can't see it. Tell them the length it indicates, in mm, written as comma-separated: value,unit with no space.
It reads 31.6,mm
